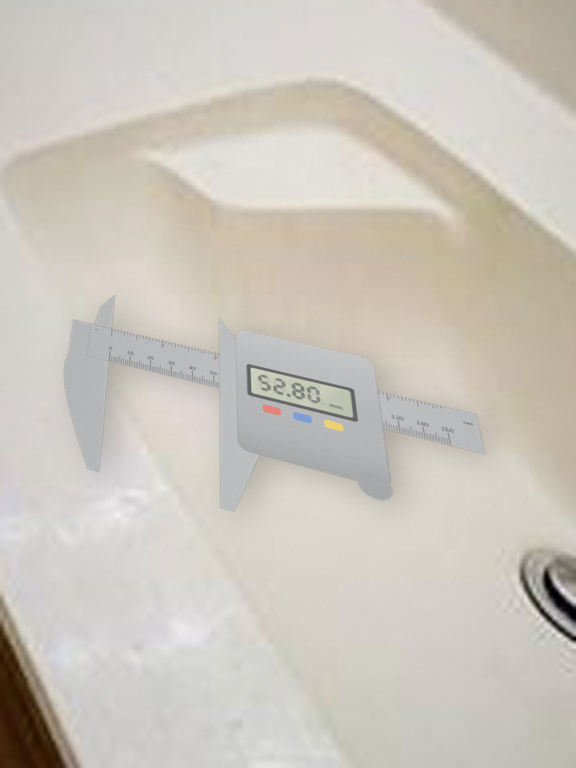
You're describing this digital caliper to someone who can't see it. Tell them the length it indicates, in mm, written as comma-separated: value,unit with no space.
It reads 52.80,mm
